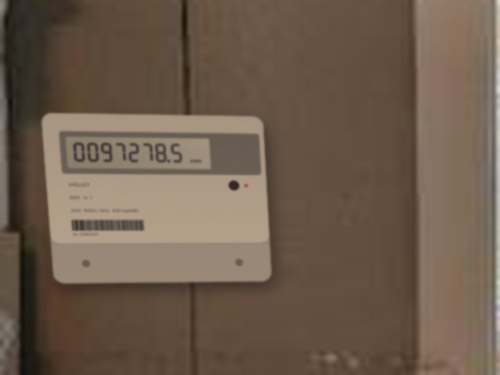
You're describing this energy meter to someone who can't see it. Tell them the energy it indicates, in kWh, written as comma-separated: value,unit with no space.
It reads 97278.5,kWh
